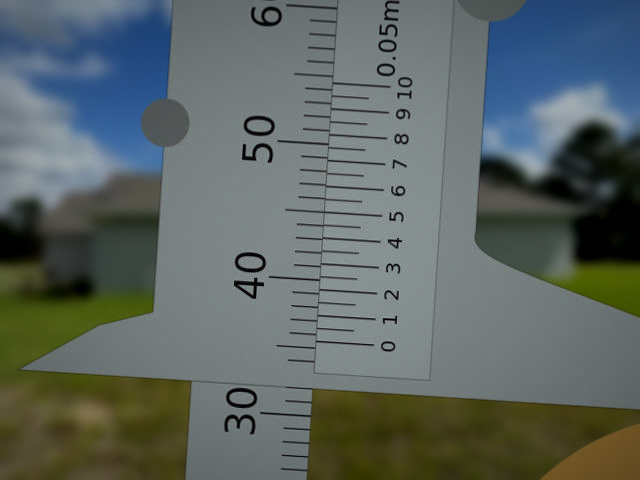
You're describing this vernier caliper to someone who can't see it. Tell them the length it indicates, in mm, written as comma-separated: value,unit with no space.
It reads 35.5,mm
